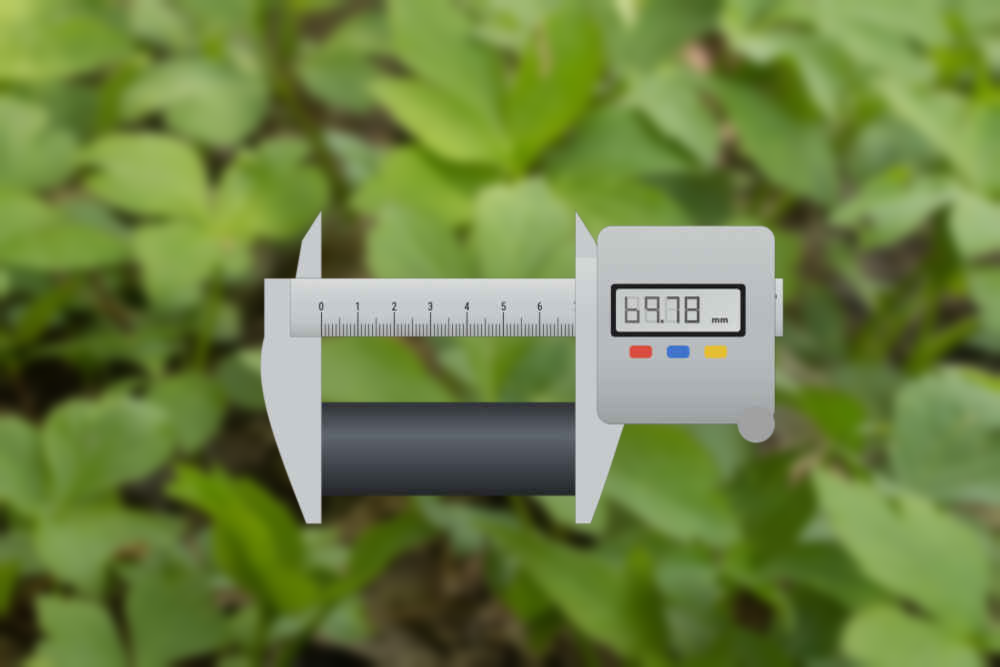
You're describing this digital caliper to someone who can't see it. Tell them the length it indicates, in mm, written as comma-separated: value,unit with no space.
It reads 69.78,mm
